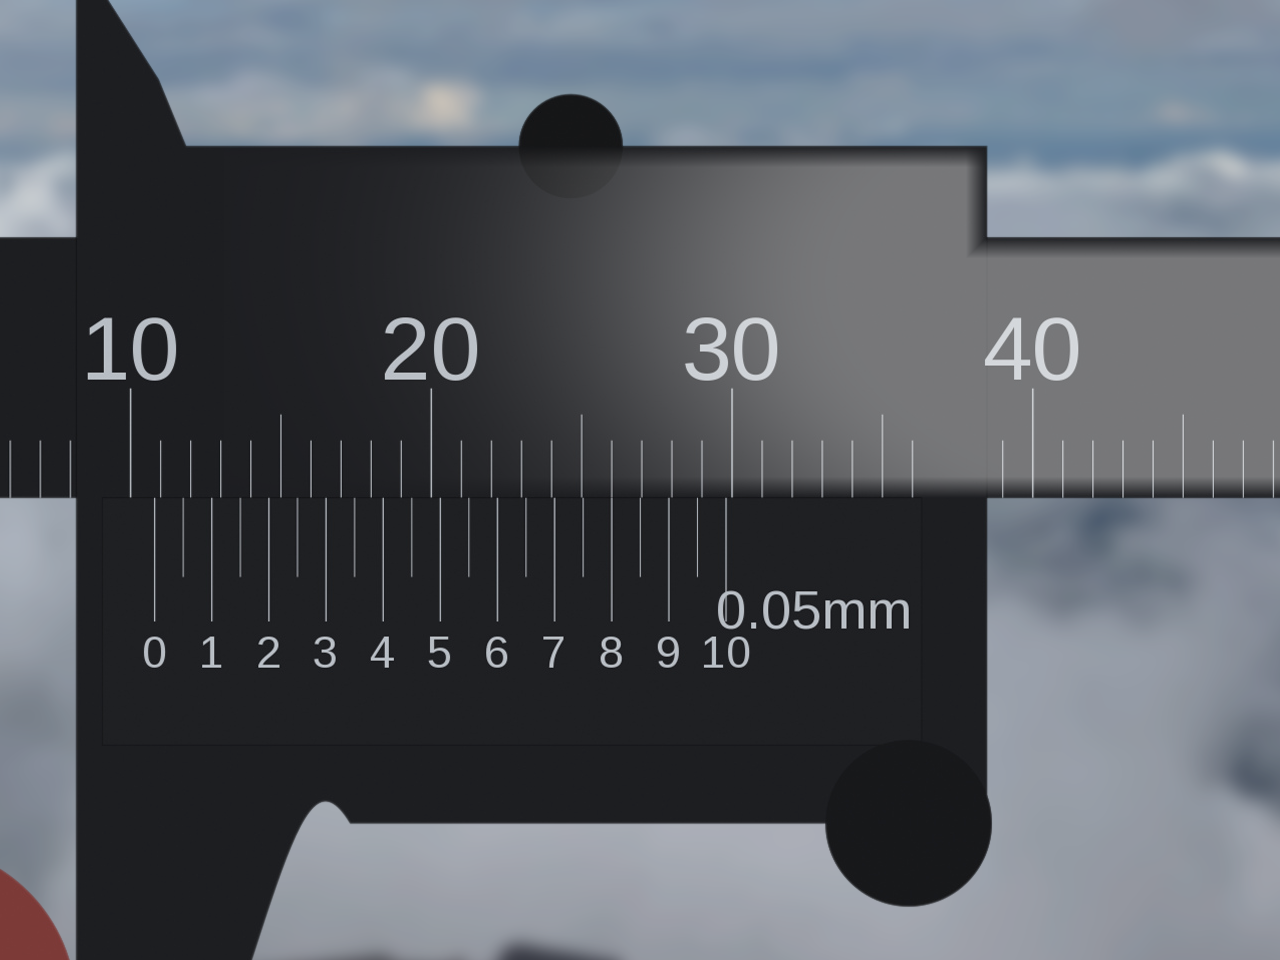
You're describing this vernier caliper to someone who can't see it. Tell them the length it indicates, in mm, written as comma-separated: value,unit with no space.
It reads 10.80,mm
